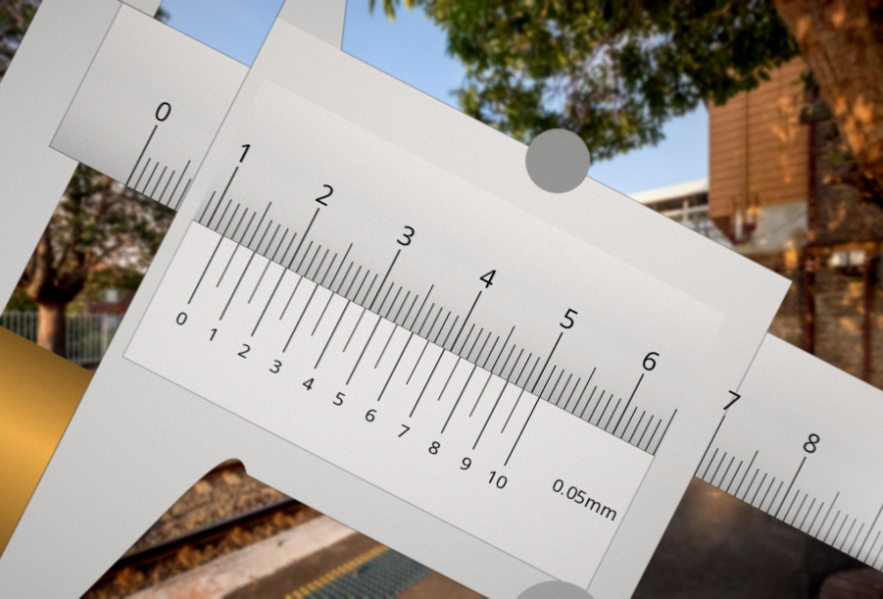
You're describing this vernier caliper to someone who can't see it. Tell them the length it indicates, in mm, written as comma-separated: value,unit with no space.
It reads 12.0,mm
